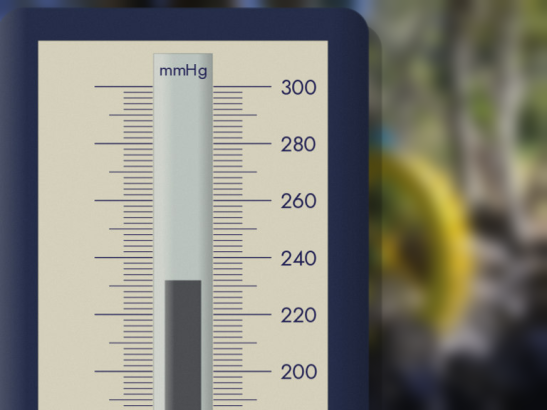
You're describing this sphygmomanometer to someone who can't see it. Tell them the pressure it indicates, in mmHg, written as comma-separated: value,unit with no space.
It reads 232,mmHg
